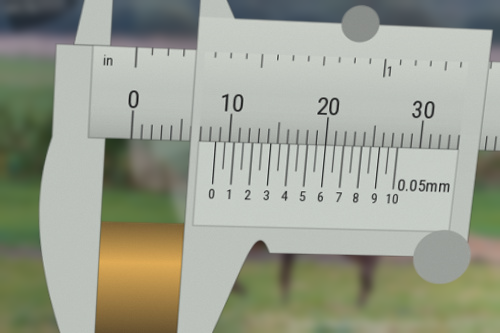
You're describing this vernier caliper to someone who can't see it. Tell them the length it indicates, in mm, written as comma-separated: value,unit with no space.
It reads 8.6,mm
